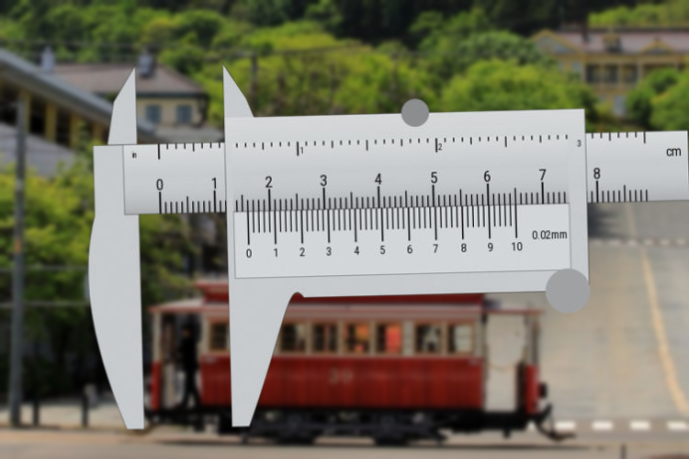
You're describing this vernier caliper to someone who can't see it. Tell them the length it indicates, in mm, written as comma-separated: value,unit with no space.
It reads 16.0,mm
